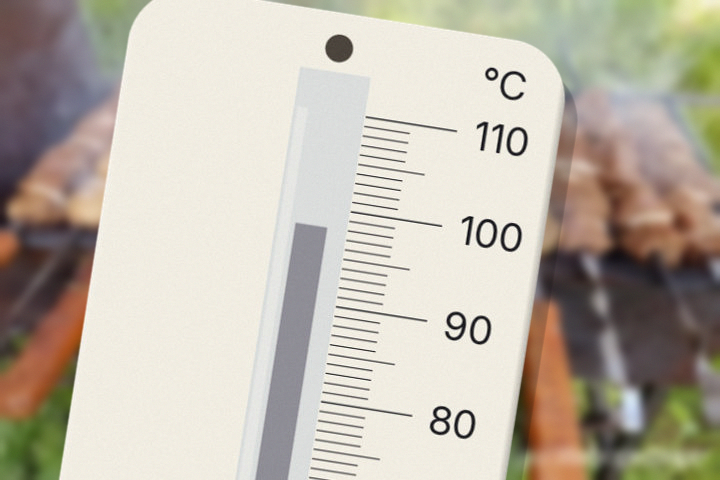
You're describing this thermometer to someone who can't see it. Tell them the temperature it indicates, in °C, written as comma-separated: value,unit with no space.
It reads 98,°C
